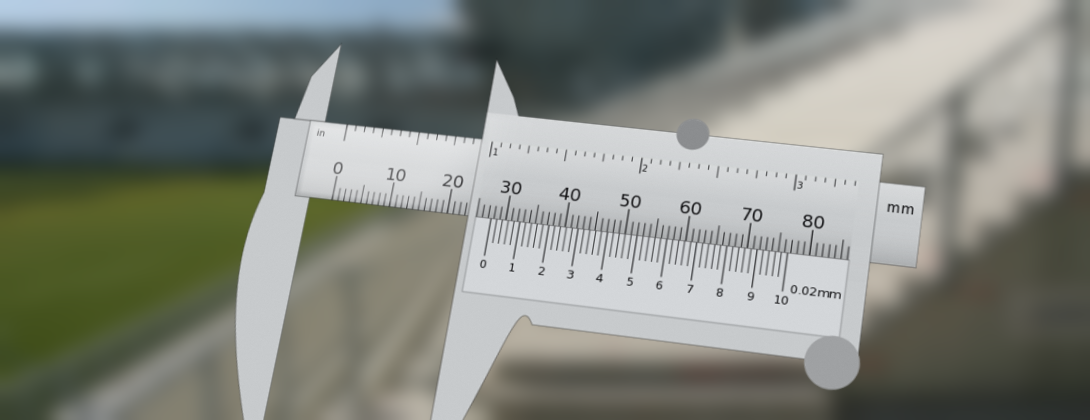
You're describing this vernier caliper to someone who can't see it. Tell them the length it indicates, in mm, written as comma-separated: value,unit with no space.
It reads 27.5,mm
